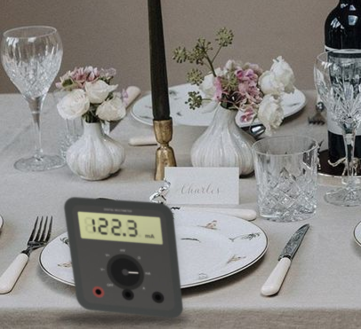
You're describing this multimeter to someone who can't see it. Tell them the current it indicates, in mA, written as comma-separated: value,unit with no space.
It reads 122.3,mA
